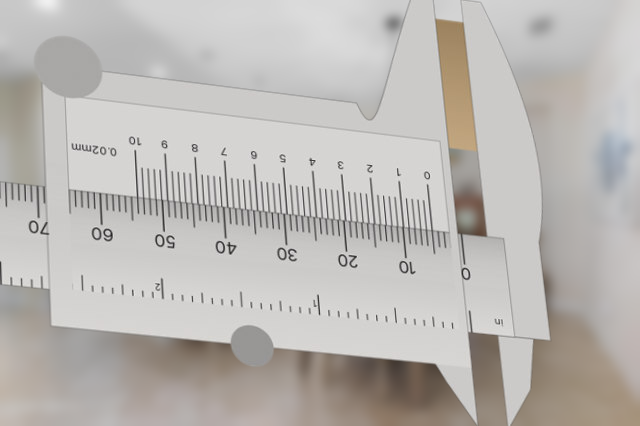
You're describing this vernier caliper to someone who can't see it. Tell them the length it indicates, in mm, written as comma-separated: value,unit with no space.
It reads 5.0,mm
